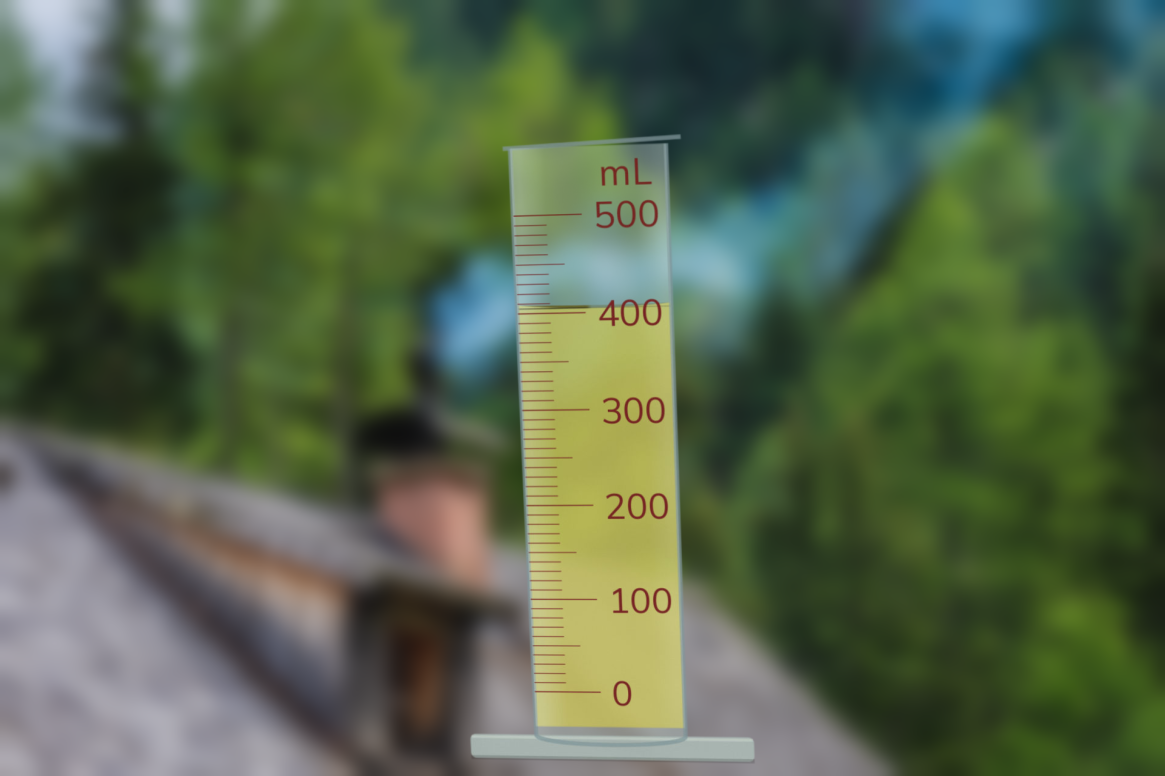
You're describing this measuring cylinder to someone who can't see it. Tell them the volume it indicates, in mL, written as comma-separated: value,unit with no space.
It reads 405,mL
